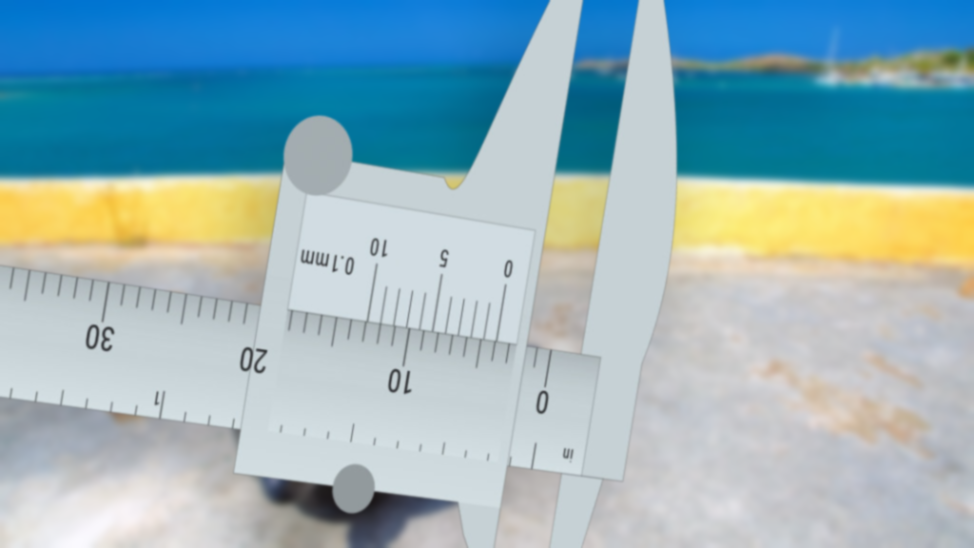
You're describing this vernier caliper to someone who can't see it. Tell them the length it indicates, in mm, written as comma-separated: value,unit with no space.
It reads 3.9,mm
